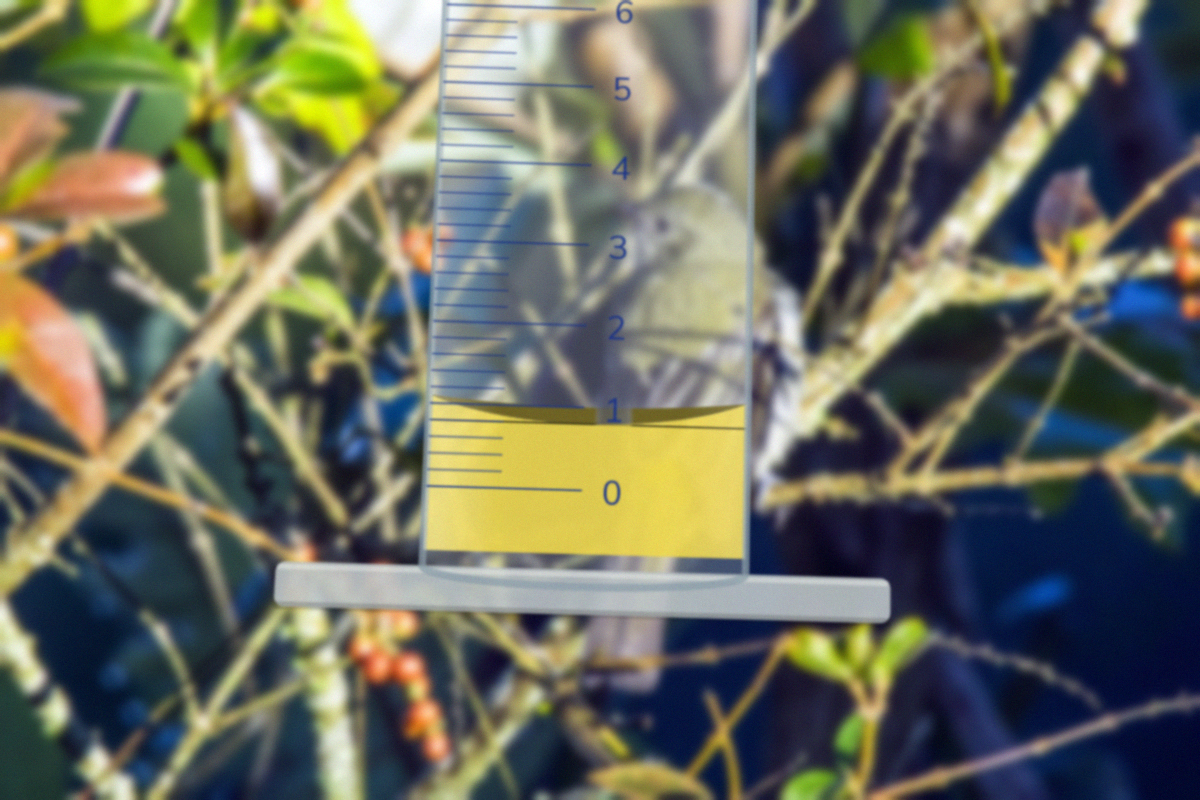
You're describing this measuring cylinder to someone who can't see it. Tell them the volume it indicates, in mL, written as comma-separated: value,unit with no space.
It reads 0.8,mL
